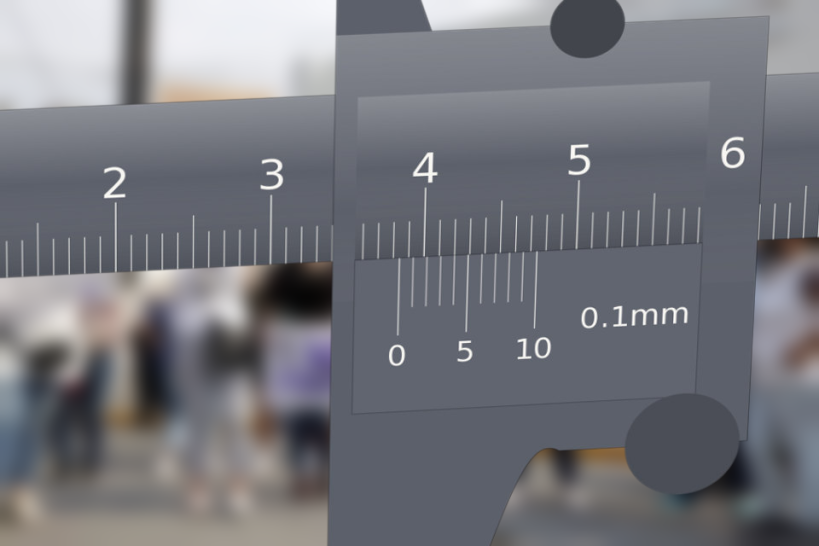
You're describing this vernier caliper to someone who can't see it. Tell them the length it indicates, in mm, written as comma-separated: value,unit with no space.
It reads 38.4,mm
